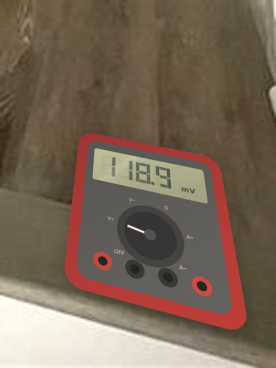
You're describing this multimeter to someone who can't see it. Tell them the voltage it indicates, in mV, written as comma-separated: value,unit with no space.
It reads 118.9,mV
